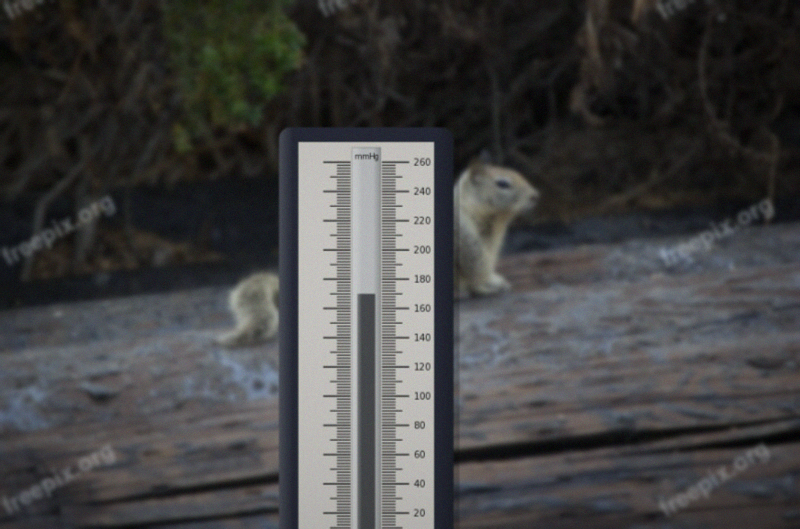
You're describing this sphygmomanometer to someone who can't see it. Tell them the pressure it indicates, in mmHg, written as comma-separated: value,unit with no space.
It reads 170,mmHg
